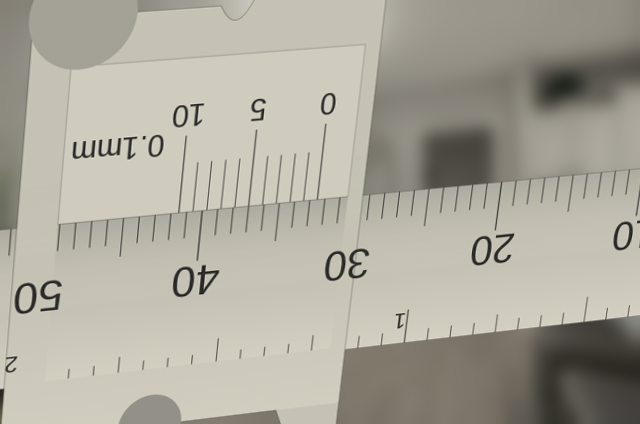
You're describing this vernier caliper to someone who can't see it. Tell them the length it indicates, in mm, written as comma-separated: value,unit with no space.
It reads 32.5,mm
